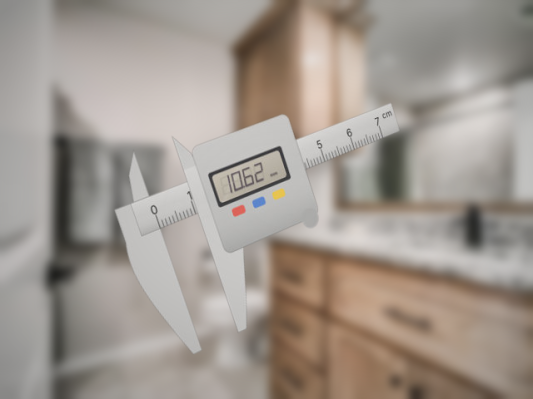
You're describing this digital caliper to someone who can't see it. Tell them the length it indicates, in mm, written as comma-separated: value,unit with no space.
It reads 10.62,mm
